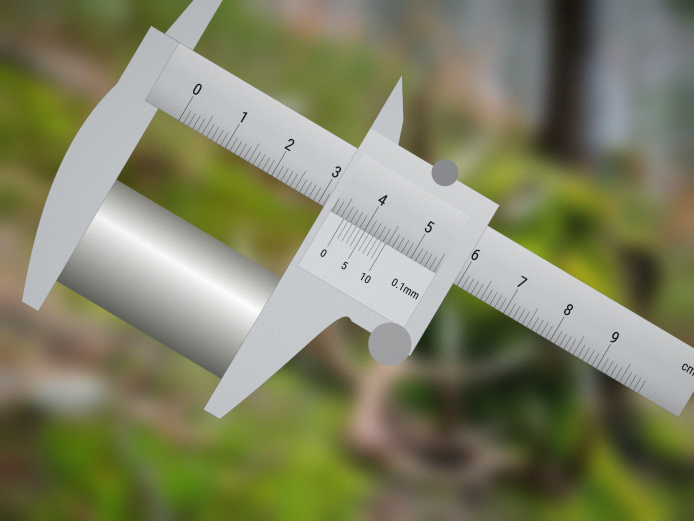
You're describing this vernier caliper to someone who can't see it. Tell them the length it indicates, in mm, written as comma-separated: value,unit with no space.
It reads 35.6,mm
